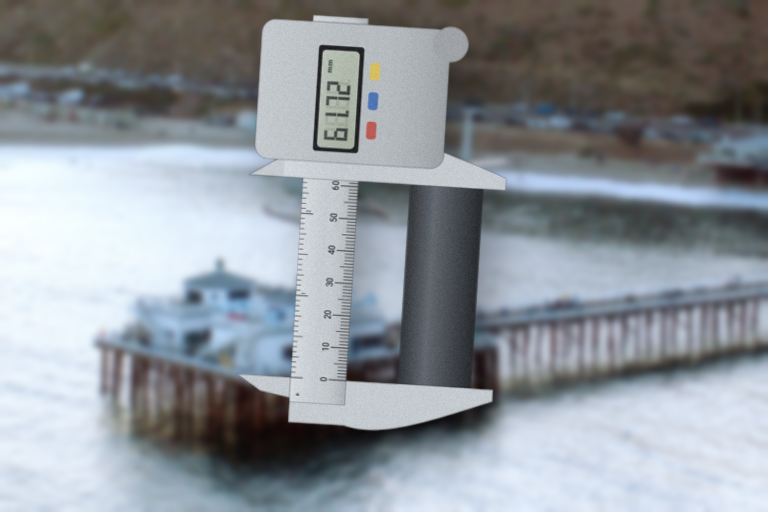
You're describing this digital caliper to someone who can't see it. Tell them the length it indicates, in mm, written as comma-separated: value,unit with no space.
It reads 61.72,mm
